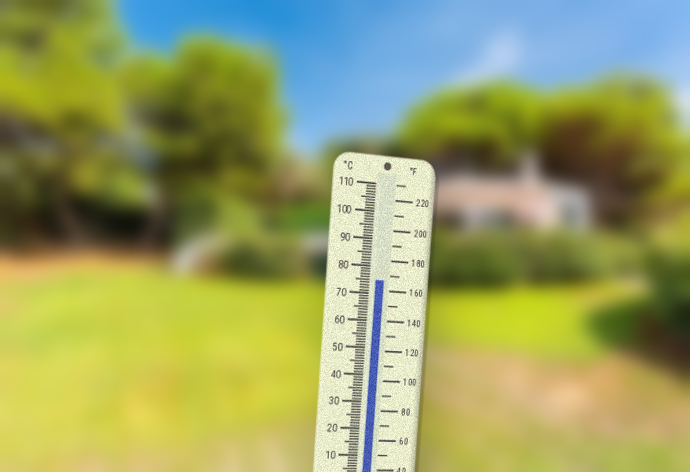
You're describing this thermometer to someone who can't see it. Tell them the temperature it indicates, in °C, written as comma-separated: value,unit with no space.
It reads 75,°C
